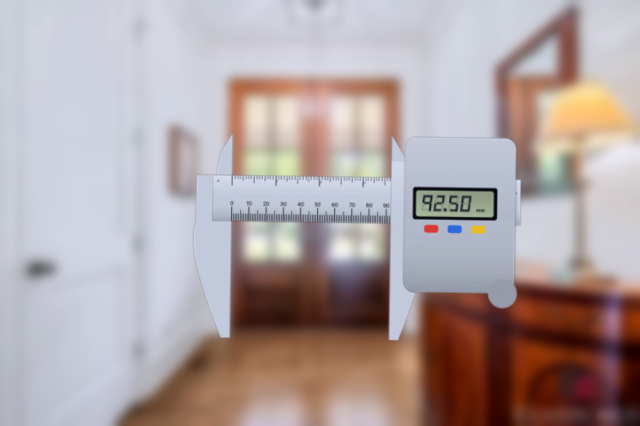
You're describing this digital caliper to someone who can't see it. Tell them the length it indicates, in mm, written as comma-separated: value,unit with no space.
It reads 92.50,mm
